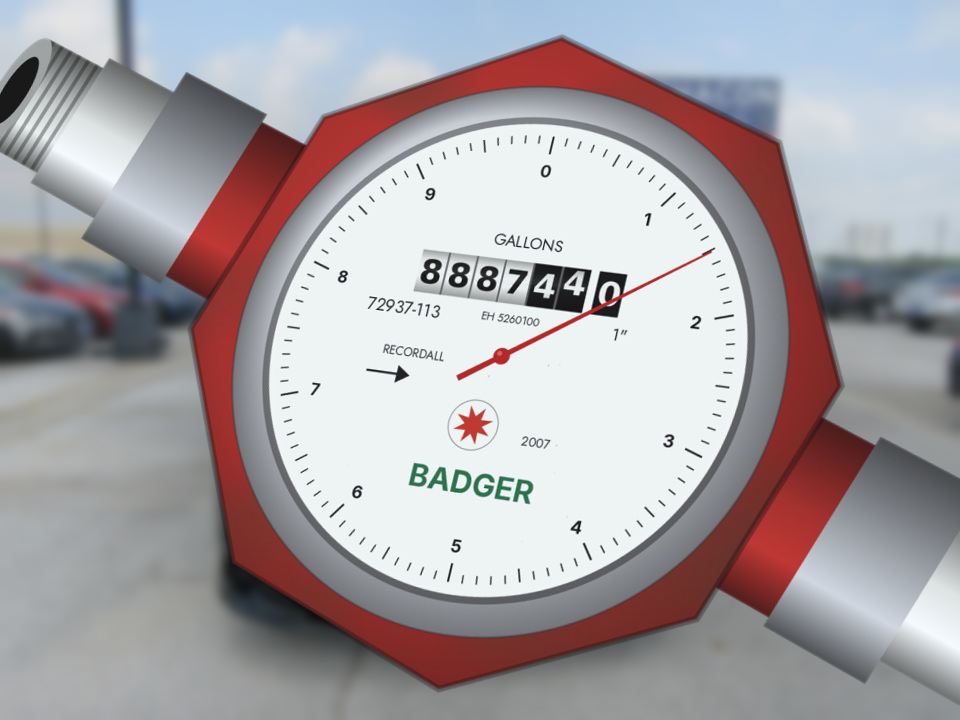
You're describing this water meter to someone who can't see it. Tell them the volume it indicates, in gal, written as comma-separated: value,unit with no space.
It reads 8887441.5,gal
